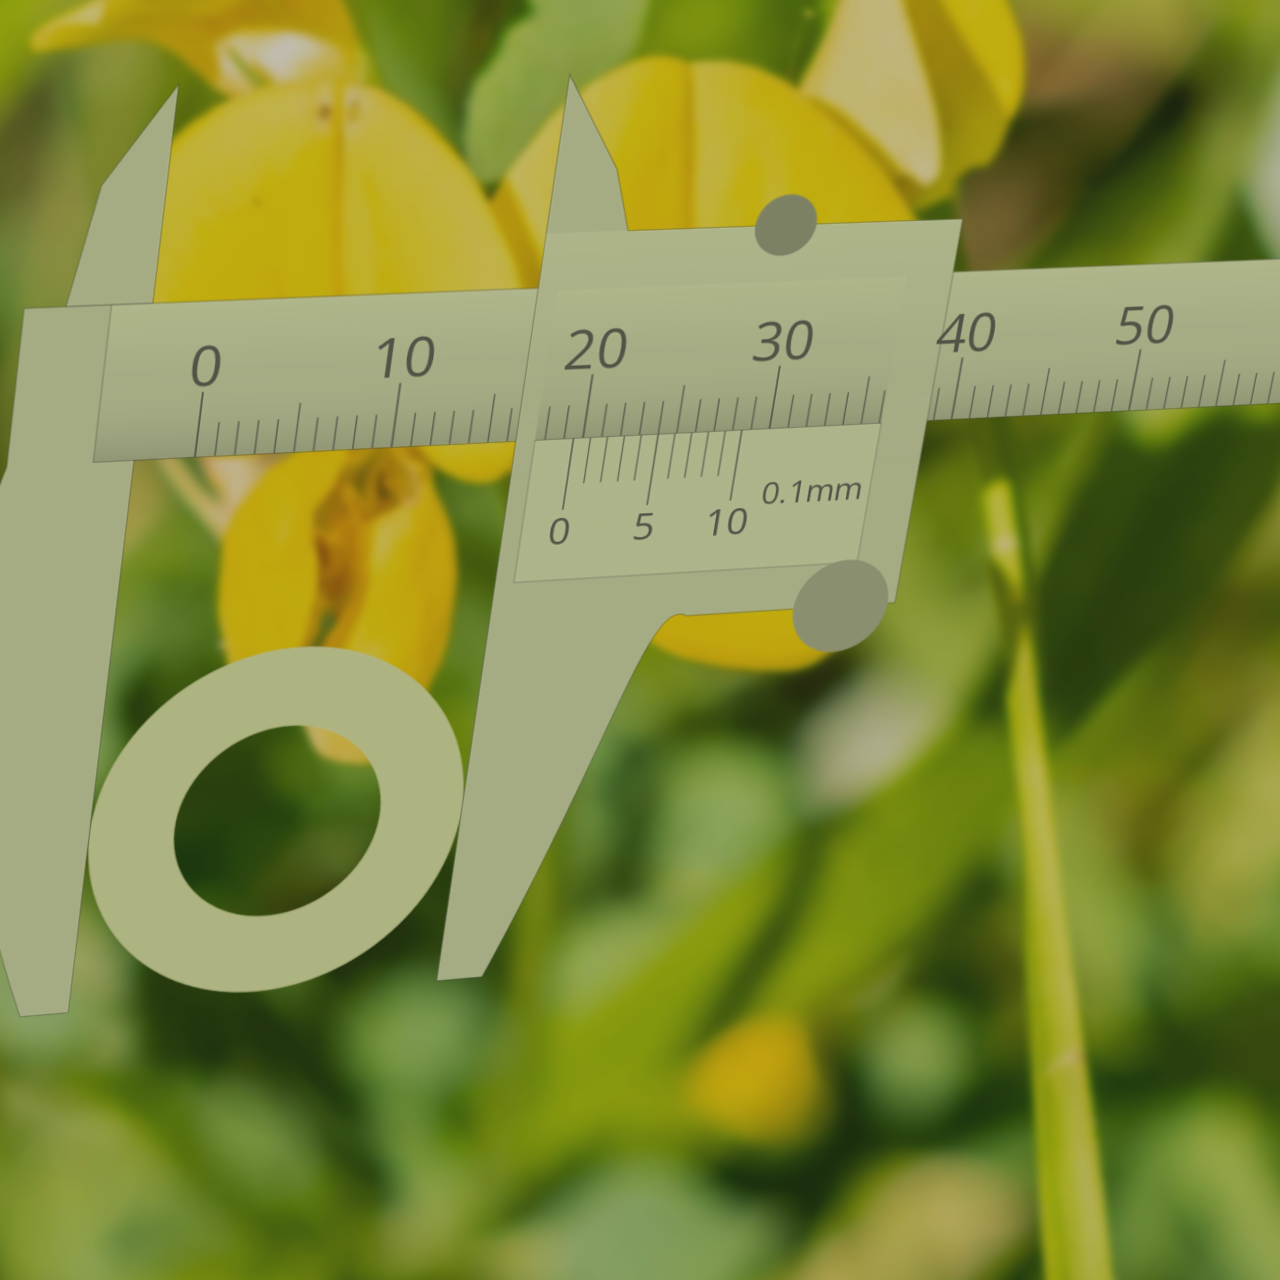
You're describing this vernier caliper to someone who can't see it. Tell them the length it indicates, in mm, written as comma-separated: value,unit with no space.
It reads 19.5,mm
